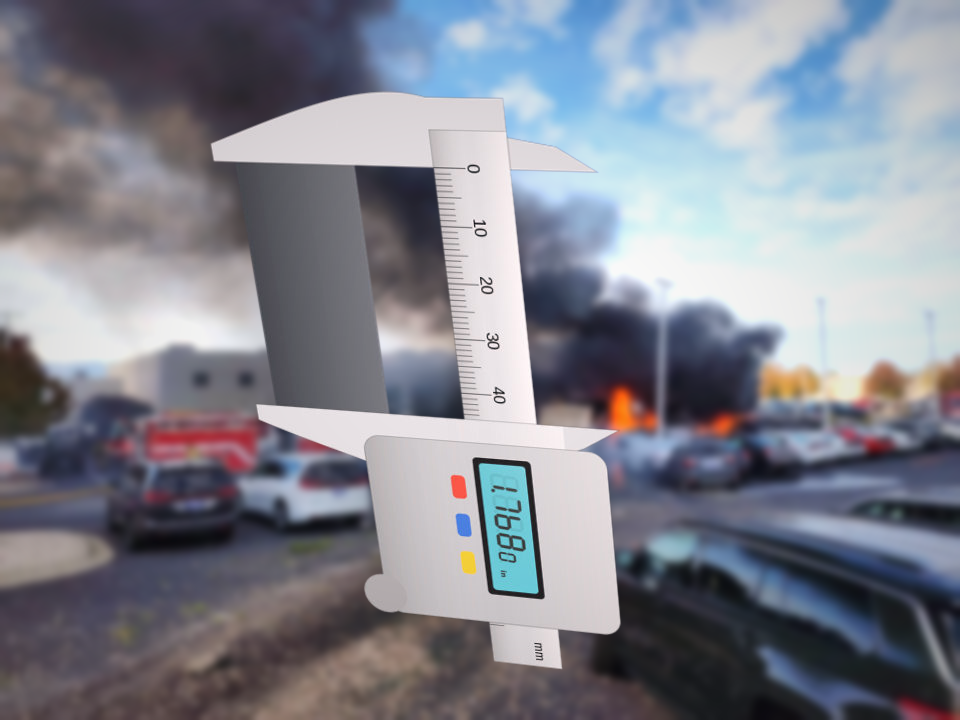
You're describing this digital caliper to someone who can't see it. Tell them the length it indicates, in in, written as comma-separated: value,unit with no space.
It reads 1.7680,in
